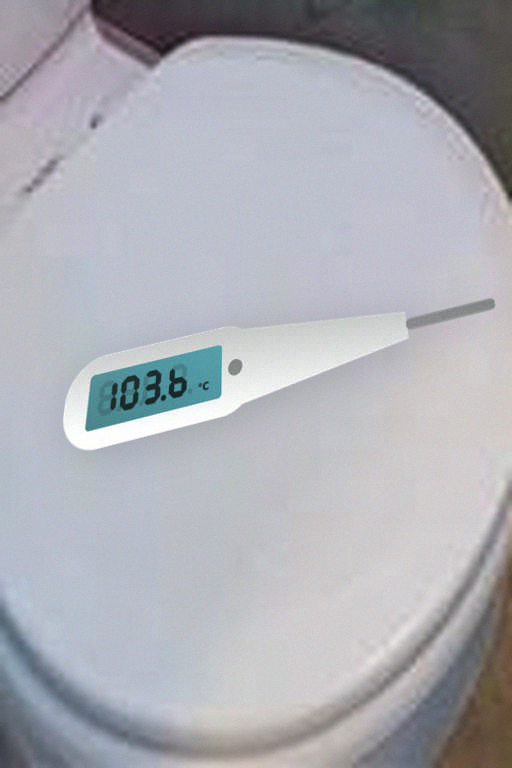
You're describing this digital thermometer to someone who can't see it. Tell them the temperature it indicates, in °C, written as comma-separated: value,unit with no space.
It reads 103.6,°C
